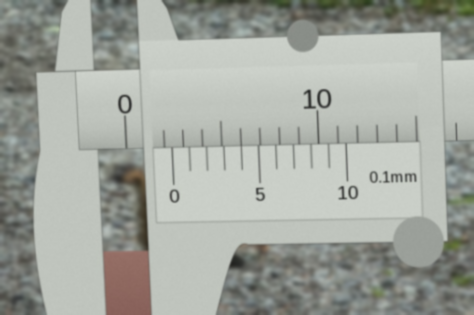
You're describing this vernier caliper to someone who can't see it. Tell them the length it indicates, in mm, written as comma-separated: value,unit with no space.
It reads 2.4,mm
